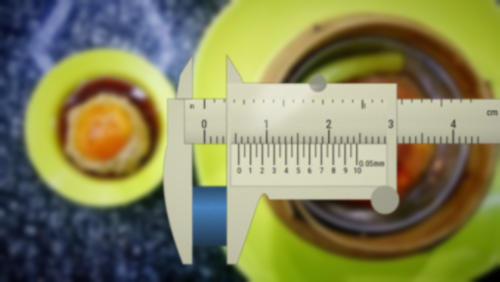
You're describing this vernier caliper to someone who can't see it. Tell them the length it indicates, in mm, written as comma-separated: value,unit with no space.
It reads 5.5,mm
